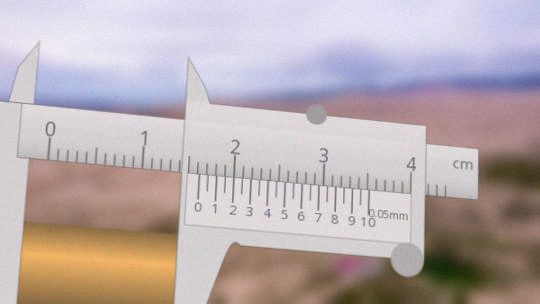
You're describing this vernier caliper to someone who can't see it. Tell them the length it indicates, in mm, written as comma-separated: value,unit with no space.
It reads 16.2,mm
